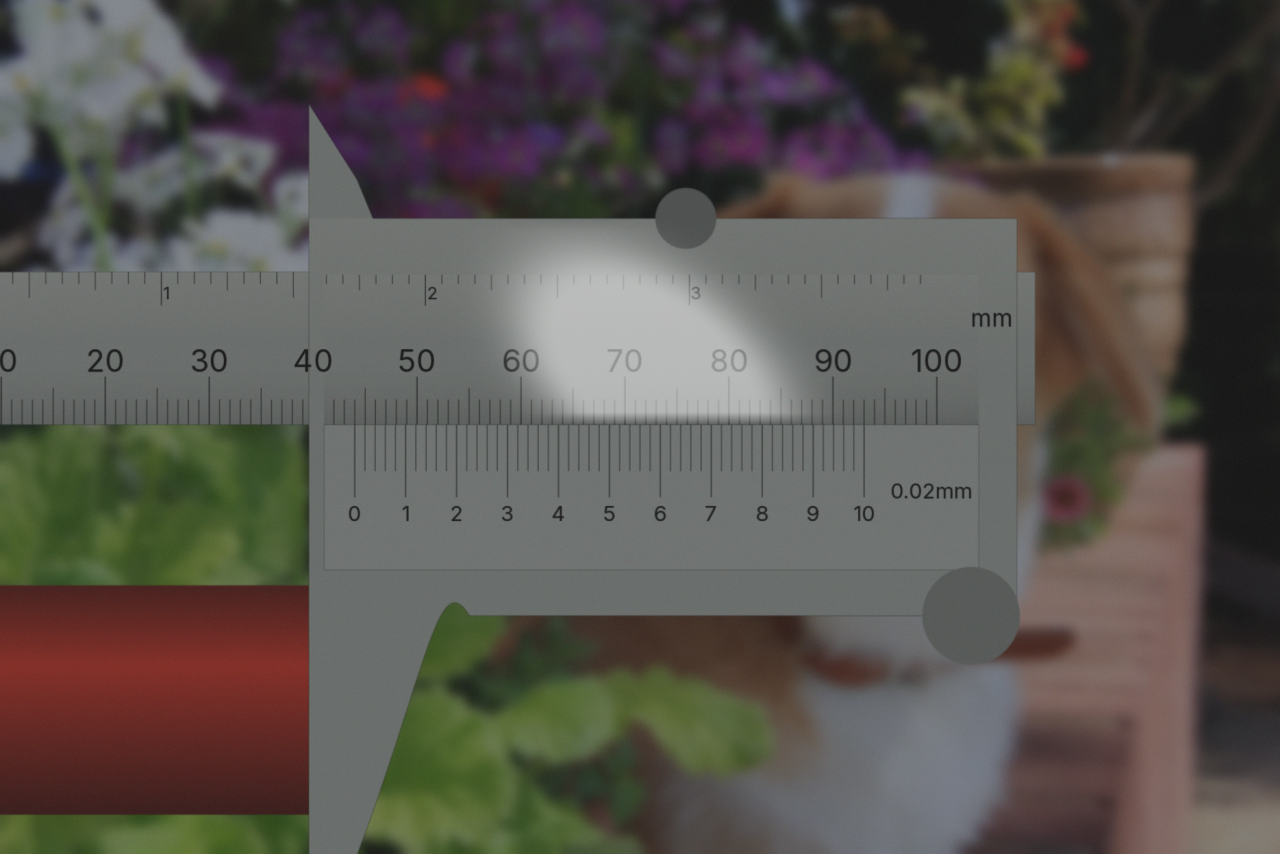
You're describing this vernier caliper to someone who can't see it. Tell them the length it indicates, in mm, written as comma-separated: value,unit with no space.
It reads 44.0,mm
